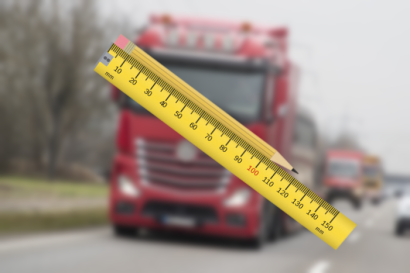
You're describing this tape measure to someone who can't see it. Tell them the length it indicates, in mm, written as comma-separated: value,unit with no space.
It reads 120,mm
